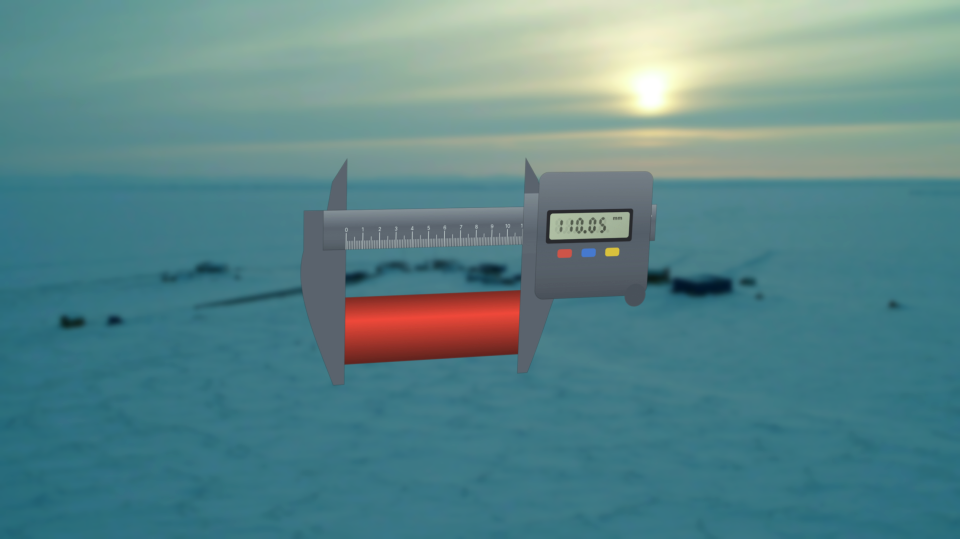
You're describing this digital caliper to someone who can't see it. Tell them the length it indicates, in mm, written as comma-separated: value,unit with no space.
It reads 110.05,mm
